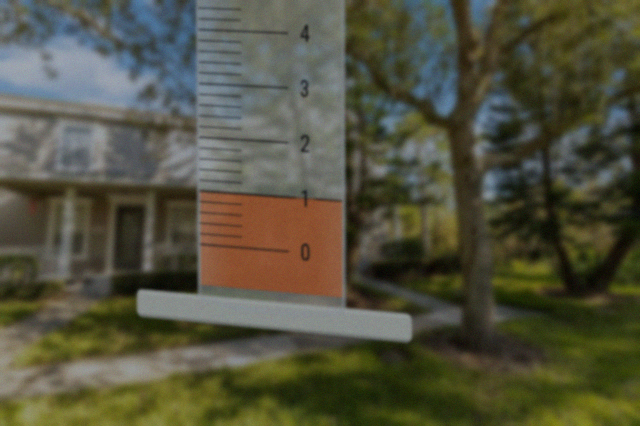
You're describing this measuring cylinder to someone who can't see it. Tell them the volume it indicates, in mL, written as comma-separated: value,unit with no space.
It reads 1,mL
